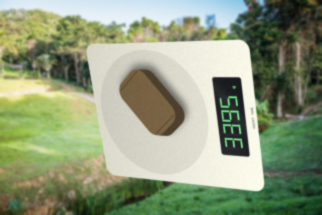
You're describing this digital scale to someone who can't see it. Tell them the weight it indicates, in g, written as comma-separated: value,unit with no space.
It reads 3395,g
